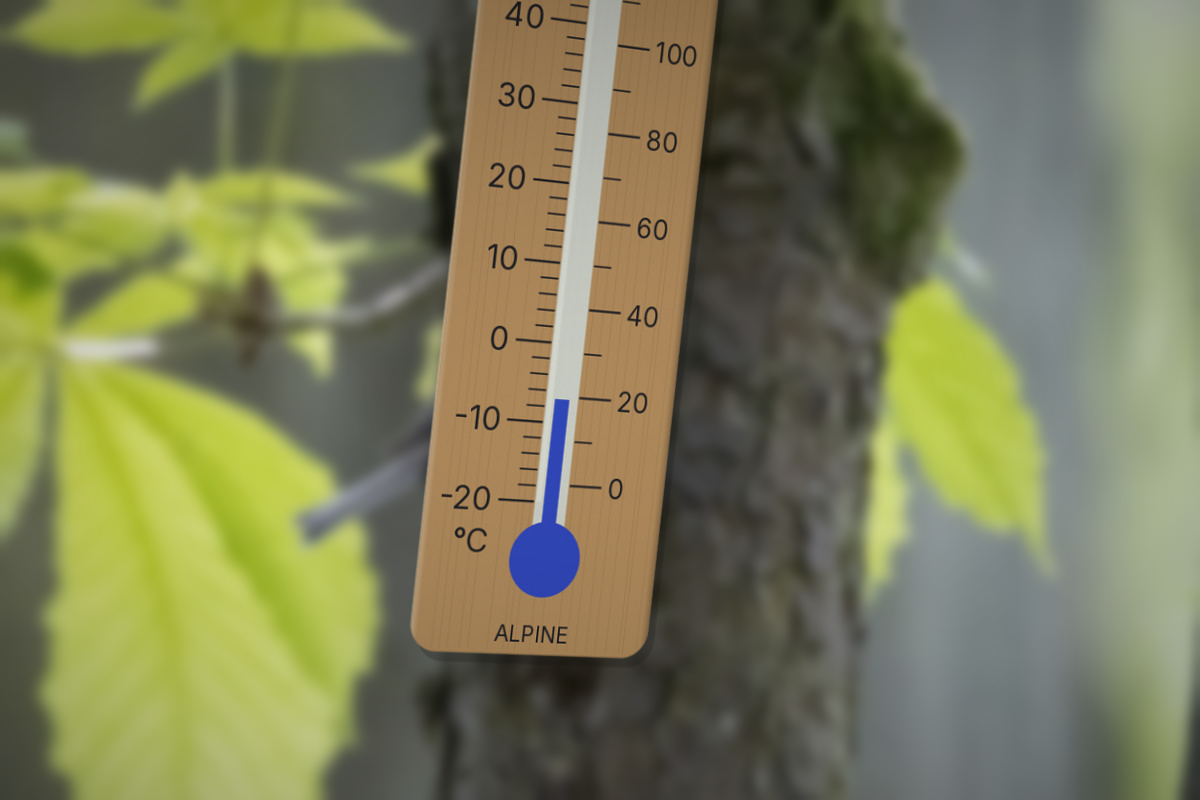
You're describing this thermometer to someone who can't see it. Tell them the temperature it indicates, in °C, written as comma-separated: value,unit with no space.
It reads -7,°C
